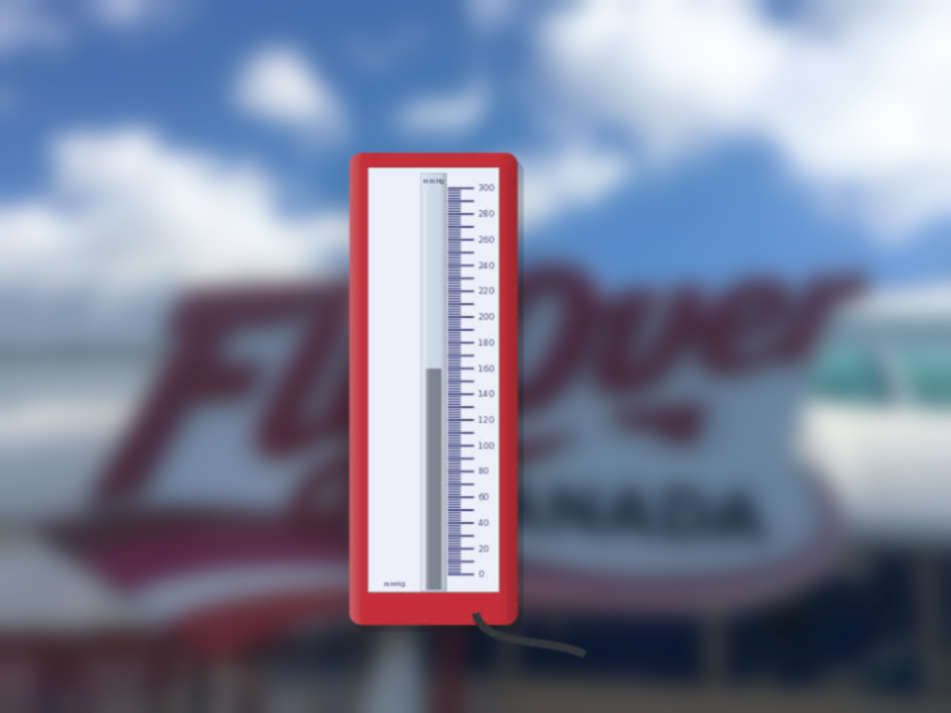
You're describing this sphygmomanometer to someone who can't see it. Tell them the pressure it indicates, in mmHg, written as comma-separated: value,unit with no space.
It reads 160,mmHg
